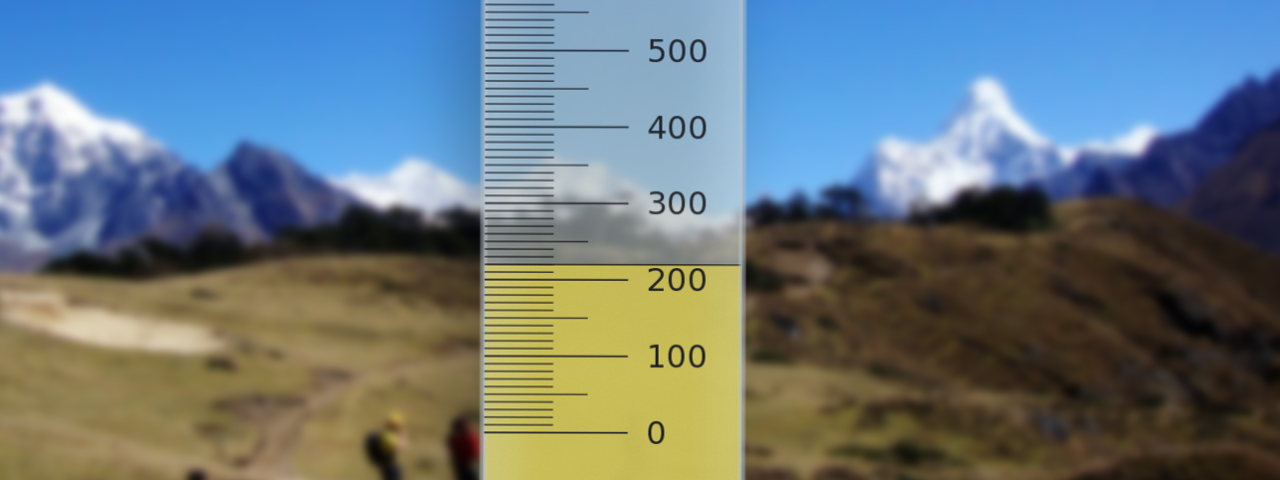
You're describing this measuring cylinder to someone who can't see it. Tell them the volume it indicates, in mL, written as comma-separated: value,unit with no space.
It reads 220,mL
